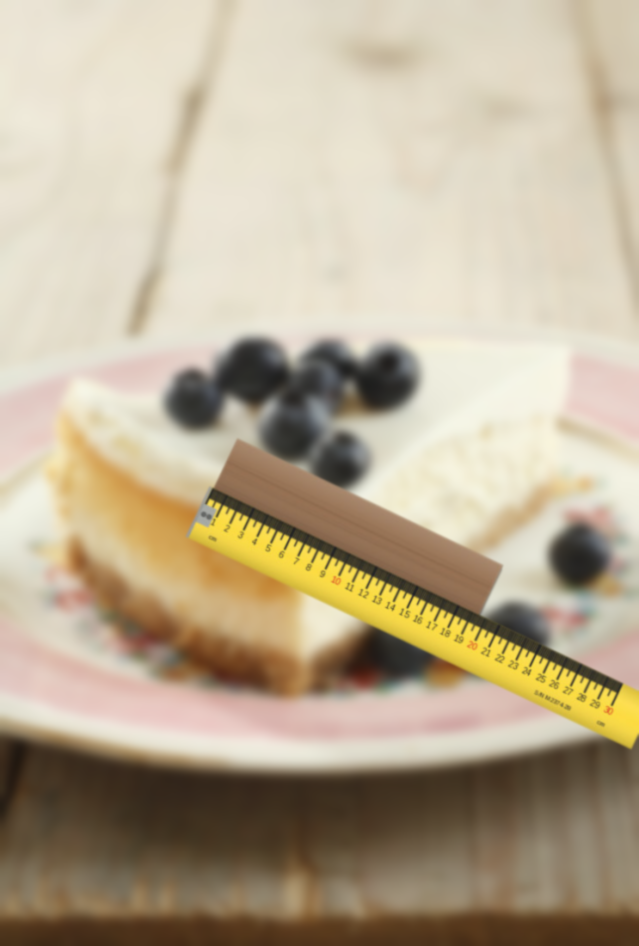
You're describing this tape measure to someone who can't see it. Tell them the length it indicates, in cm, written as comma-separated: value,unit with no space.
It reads 19.5,cm
